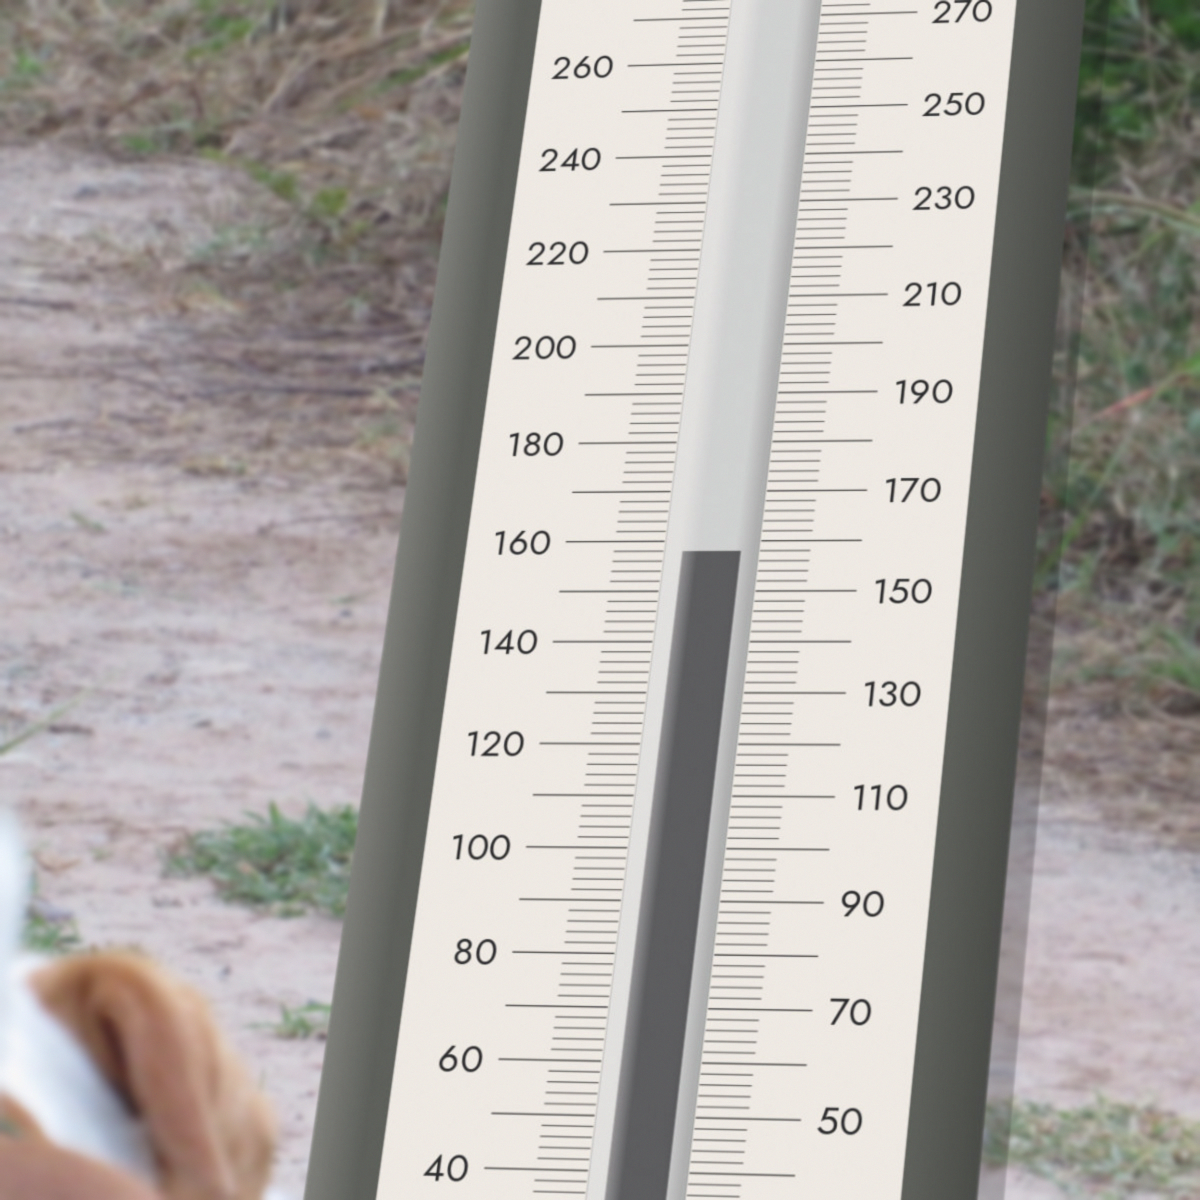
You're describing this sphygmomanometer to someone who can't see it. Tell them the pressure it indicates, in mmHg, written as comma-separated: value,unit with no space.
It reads 158,mmHg
